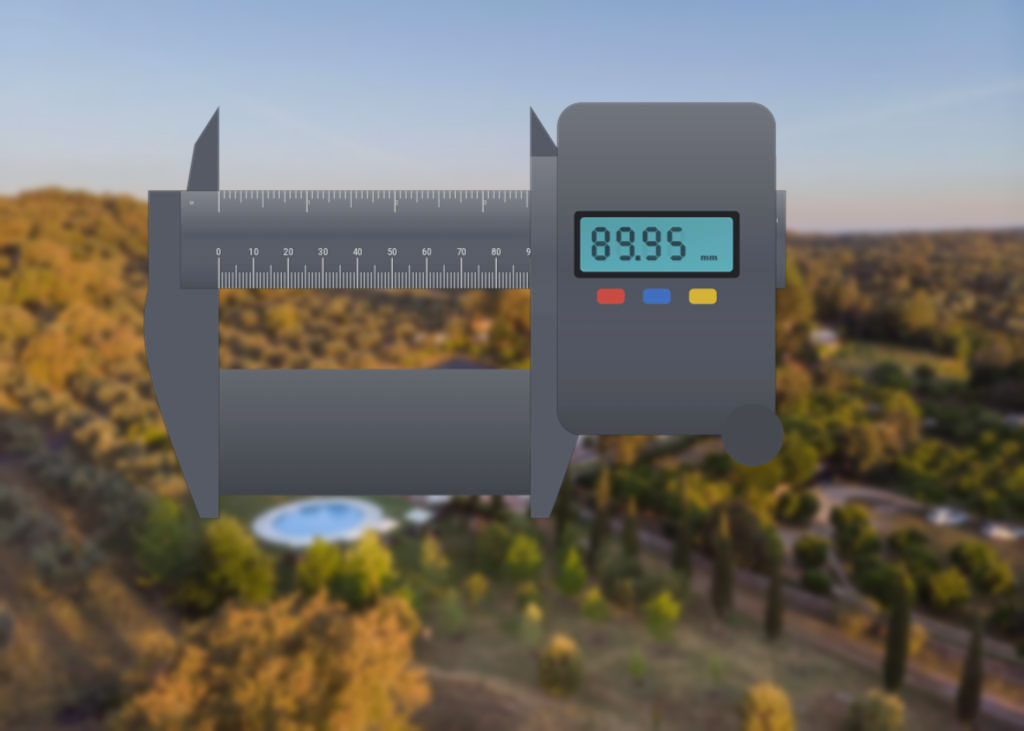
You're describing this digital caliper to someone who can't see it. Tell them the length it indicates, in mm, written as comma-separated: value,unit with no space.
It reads 89.95,mm
